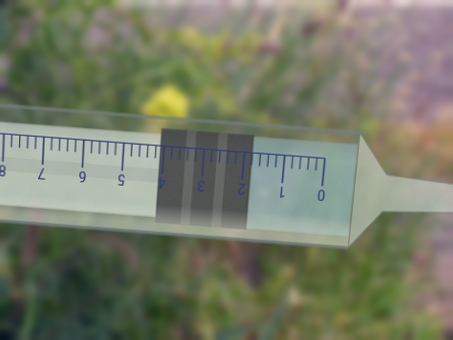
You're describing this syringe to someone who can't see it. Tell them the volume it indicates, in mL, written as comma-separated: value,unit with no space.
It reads 1.8,mL
